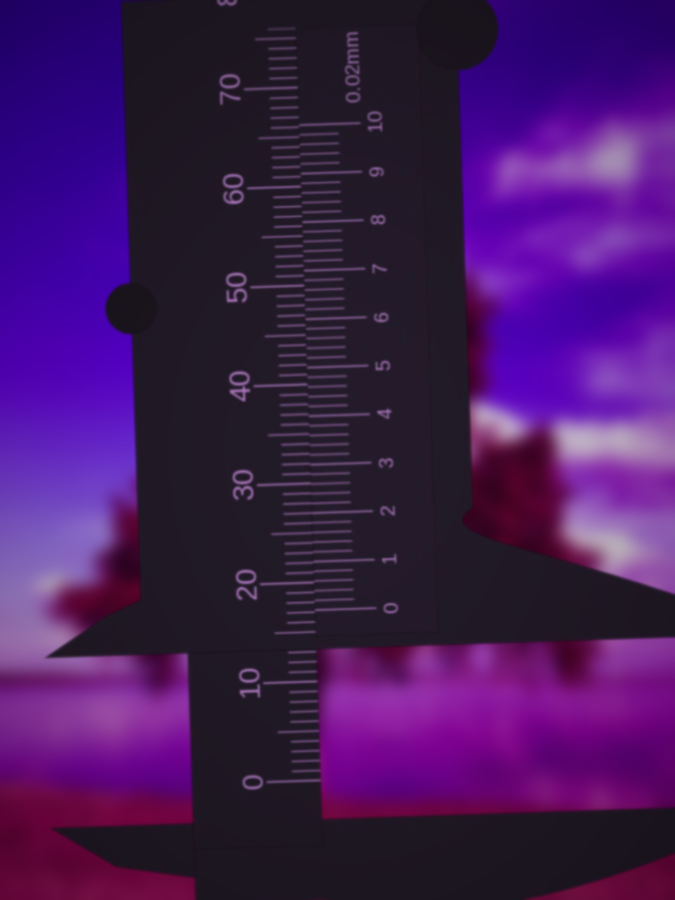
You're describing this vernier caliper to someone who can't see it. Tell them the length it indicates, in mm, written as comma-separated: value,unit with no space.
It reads 17.2,mm
